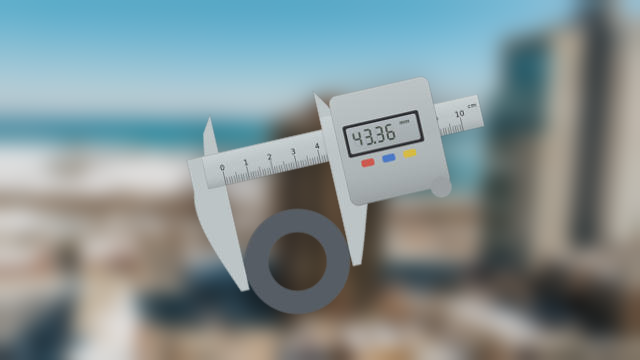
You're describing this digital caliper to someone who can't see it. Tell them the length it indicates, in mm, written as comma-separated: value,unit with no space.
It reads 43.36,mm
